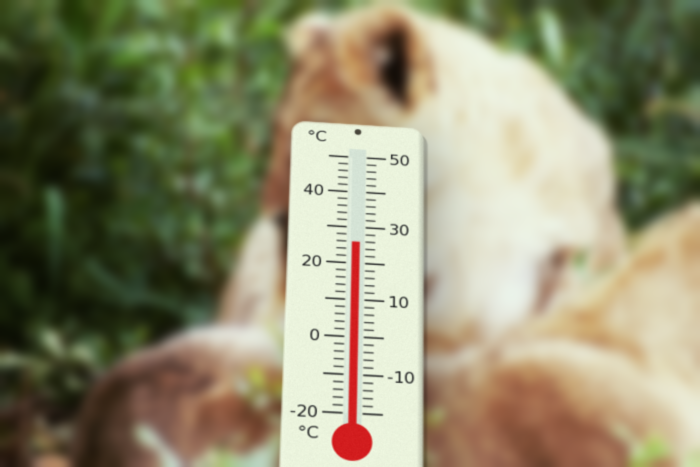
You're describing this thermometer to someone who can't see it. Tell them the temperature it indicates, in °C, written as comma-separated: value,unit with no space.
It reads 26,°C
